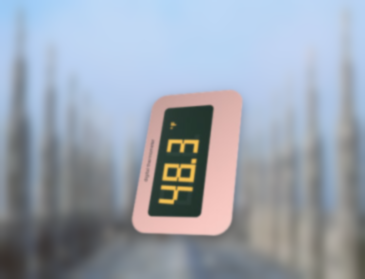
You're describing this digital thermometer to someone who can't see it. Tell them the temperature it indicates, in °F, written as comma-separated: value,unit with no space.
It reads 48.3,°F
